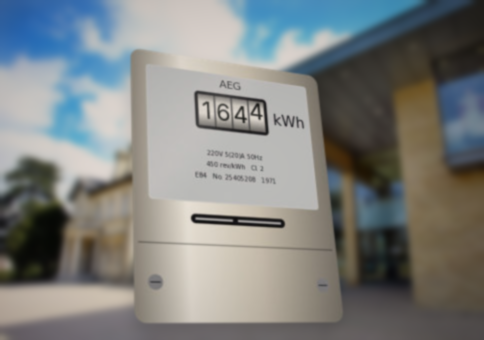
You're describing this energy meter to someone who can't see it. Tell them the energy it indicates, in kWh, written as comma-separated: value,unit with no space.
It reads 1644,kWh
